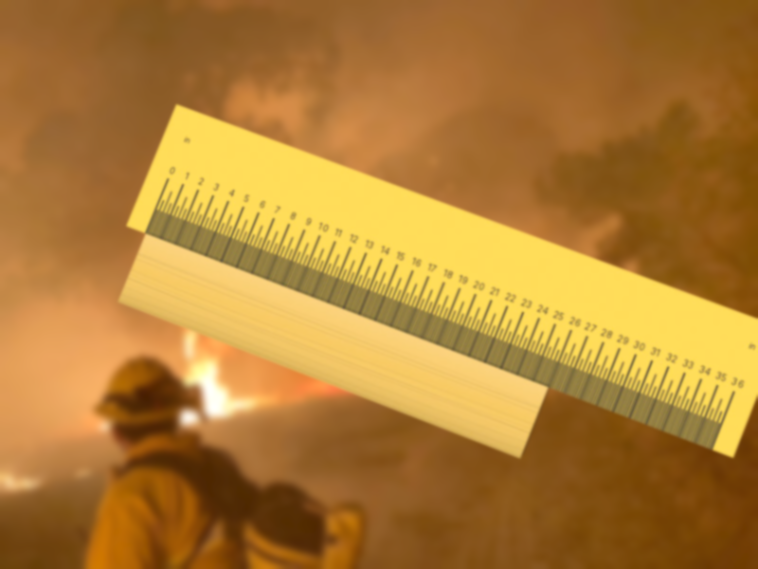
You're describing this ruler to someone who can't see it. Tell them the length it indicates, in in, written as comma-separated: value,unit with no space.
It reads 26,in
